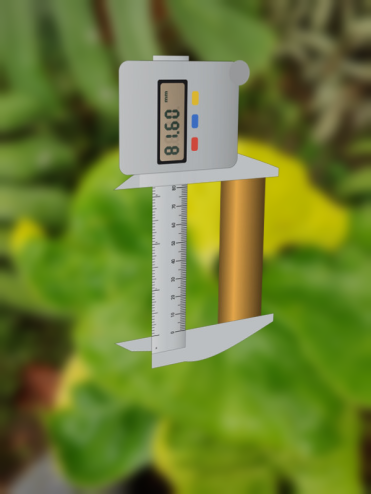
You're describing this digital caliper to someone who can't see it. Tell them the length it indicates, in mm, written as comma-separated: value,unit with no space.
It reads 81.60,mm
